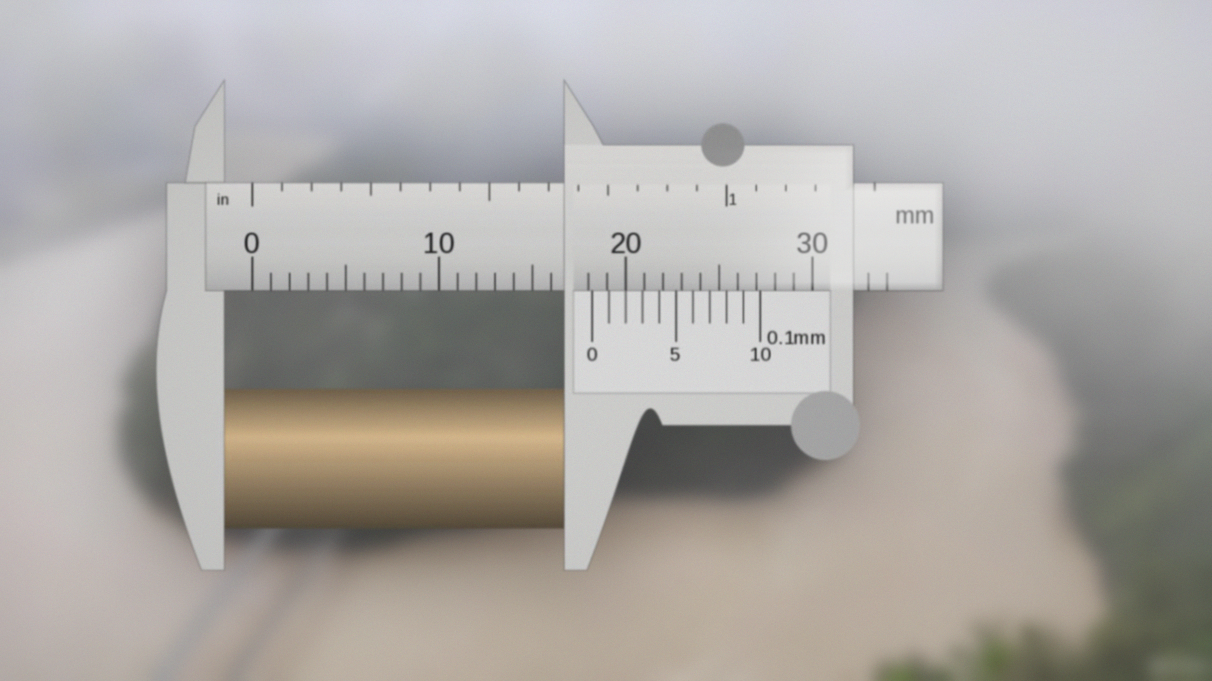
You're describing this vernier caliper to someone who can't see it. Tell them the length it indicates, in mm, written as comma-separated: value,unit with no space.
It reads 18.2,mm
